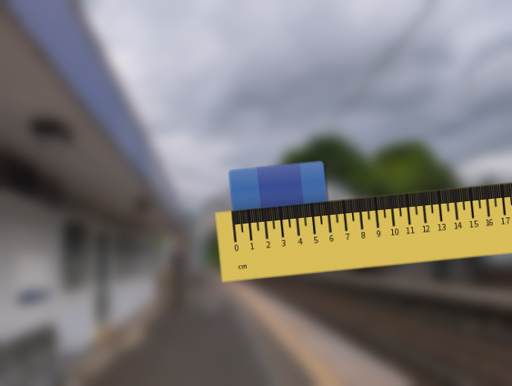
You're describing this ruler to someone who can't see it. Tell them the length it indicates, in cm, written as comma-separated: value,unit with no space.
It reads 6,cm
